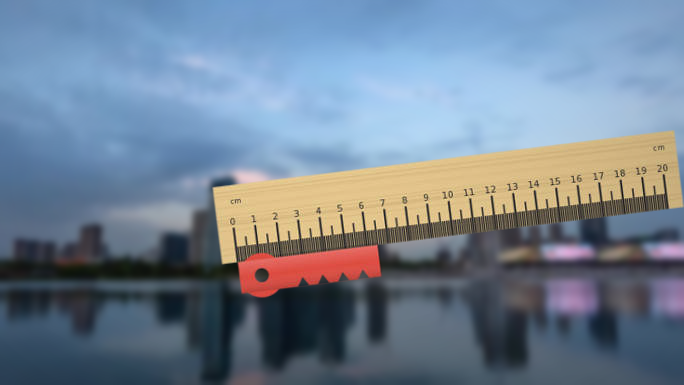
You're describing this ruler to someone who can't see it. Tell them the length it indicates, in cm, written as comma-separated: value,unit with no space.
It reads 6.5,cm
